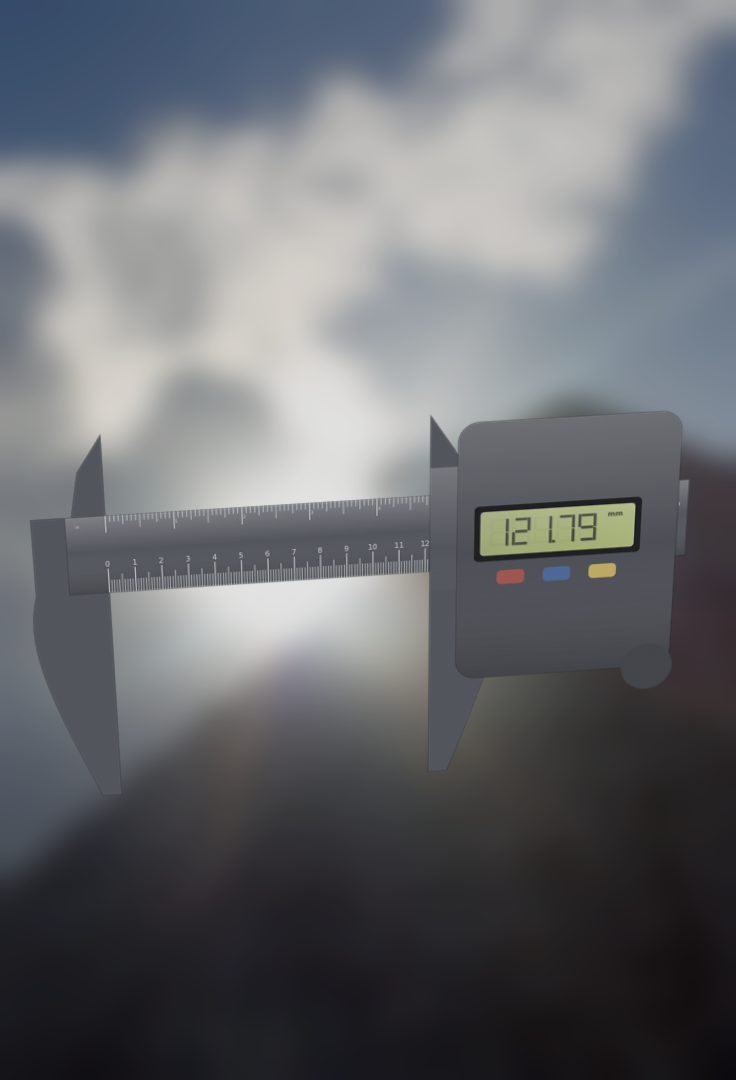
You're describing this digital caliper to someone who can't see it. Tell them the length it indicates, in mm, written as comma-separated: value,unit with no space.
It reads 121.79,mm
